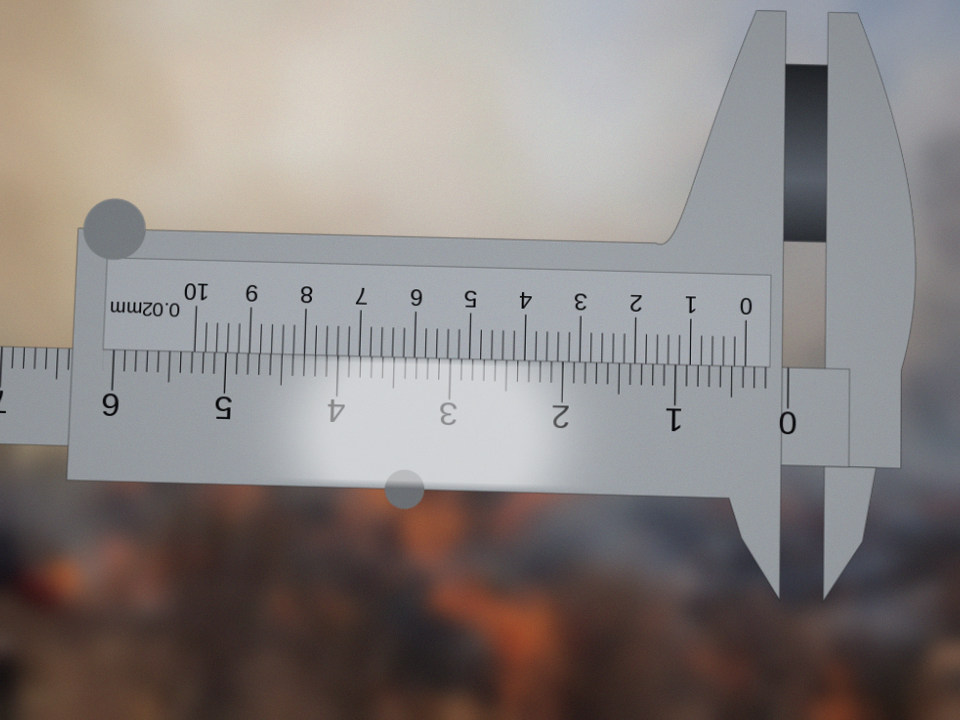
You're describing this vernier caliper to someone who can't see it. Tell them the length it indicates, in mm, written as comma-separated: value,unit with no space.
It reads 3.8,mm
